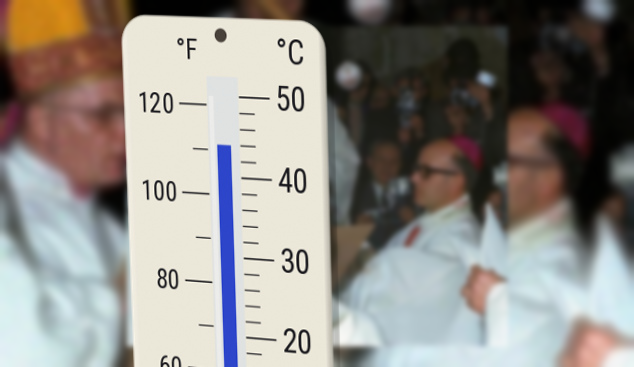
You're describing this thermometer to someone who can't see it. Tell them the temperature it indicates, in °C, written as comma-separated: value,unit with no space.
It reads 44,°C
